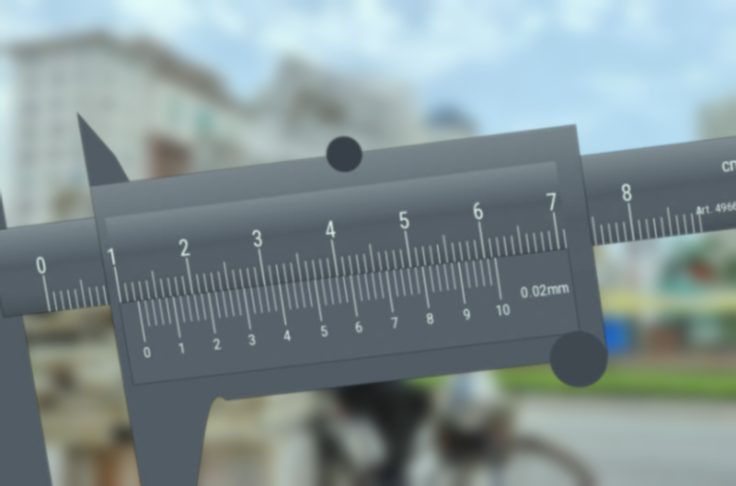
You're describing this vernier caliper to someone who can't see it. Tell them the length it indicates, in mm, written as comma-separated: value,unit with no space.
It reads 12.4,mm
